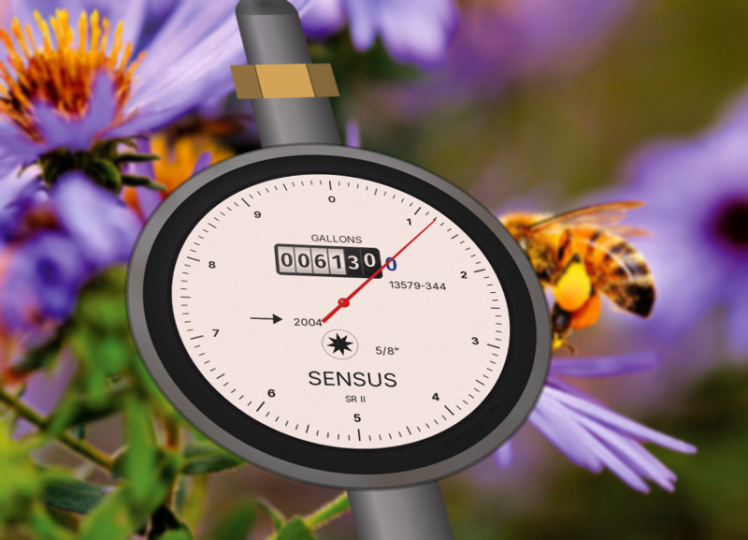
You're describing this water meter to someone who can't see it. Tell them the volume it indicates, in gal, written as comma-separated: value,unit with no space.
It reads 61301.2,gal
